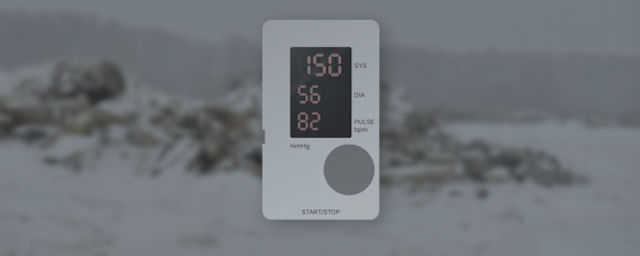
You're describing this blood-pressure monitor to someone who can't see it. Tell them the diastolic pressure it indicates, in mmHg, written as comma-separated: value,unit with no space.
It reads 56,mmHg
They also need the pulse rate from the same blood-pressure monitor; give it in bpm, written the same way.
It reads 82,bpm
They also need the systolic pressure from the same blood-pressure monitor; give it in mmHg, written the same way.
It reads 150,mmHg
